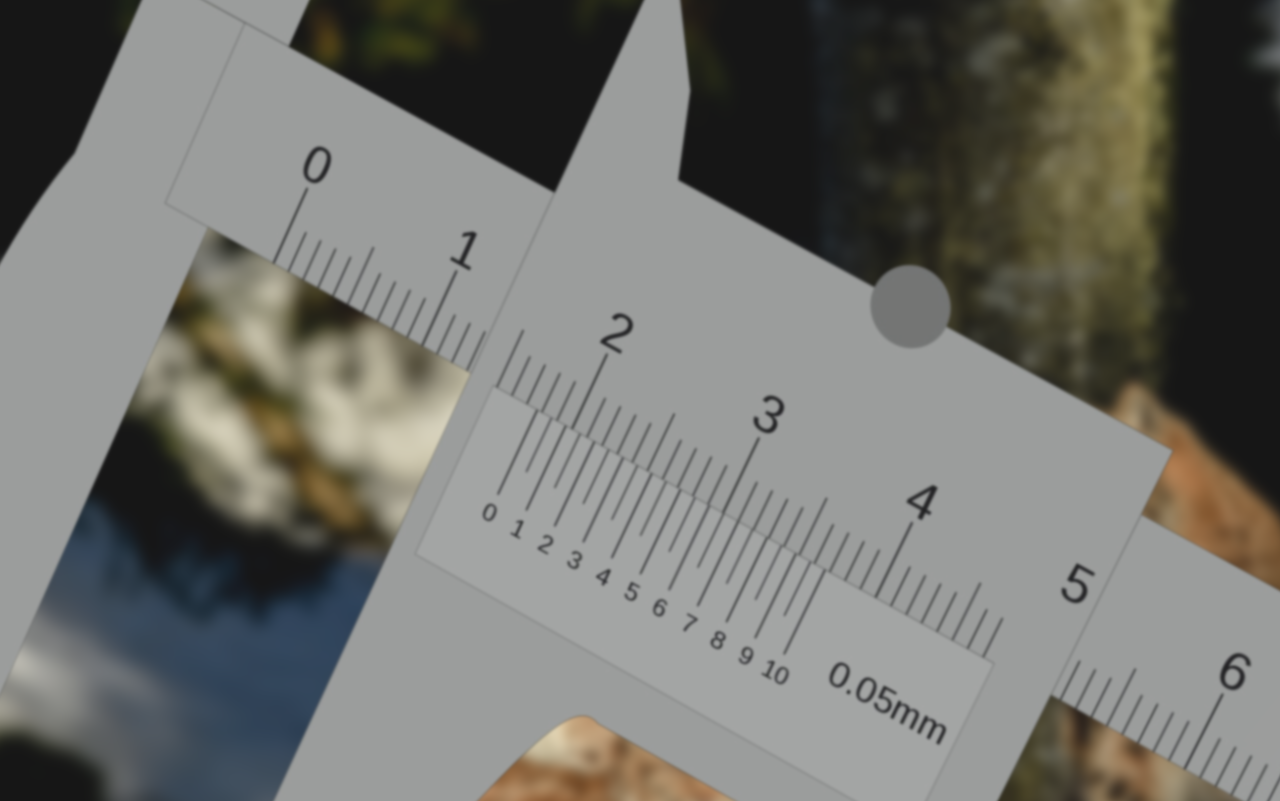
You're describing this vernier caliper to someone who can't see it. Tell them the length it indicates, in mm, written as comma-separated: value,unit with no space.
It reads 17.7,mm
